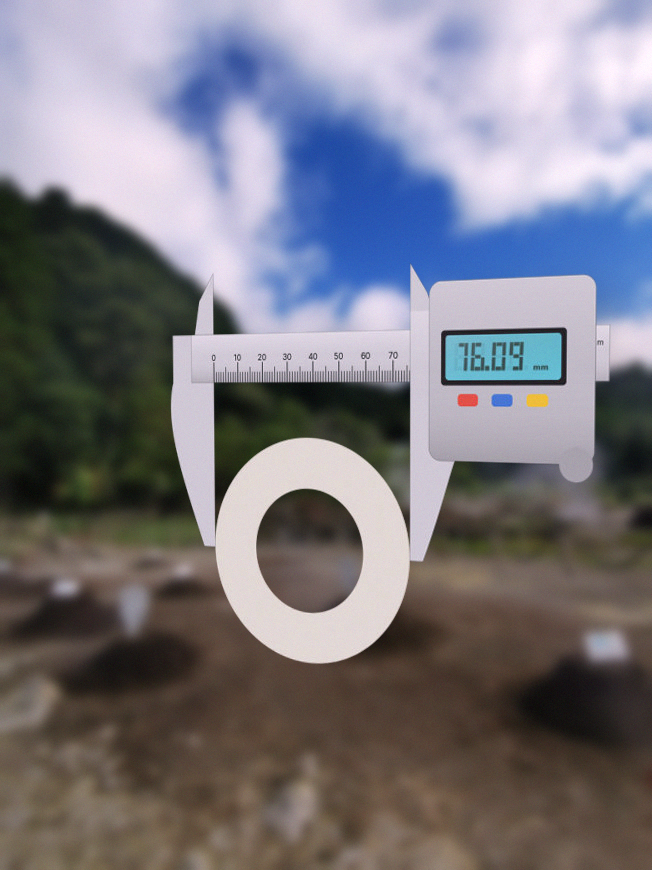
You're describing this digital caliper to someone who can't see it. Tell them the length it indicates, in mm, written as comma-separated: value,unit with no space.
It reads 76.09,mm
